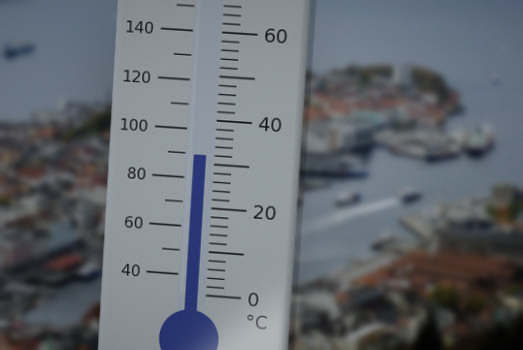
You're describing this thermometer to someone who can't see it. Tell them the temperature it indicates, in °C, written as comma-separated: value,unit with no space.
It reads 32,°C
